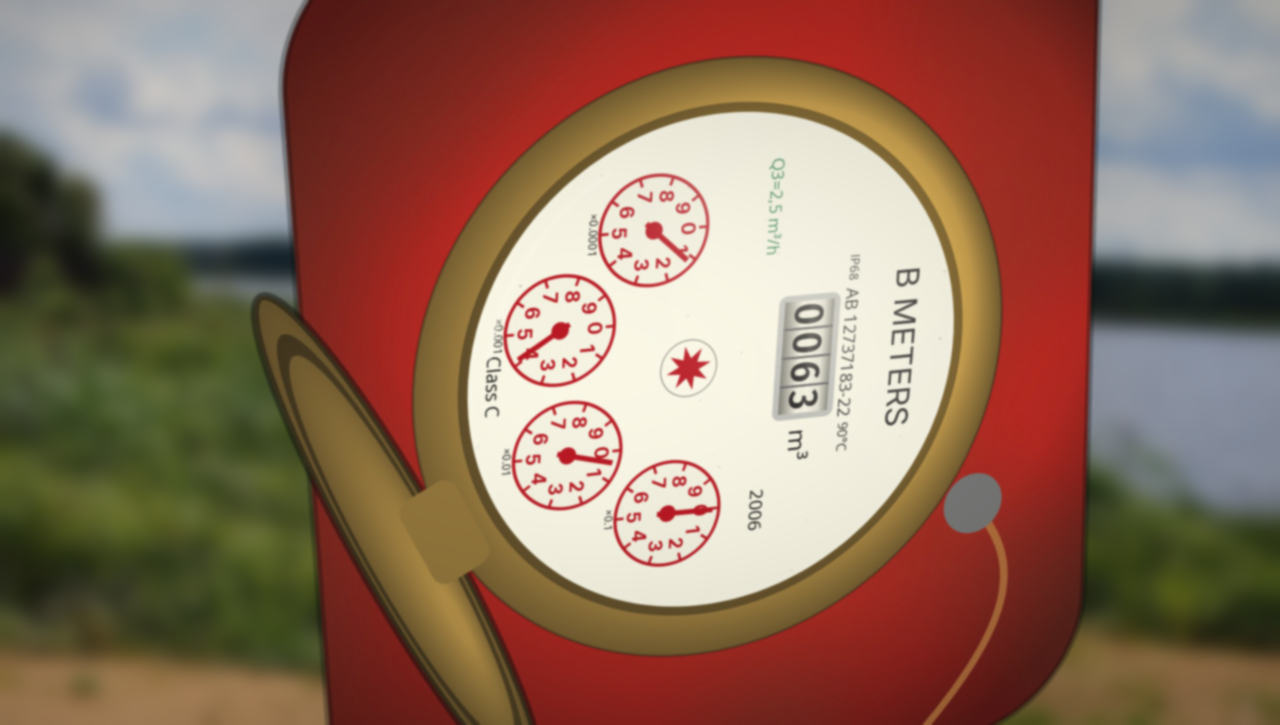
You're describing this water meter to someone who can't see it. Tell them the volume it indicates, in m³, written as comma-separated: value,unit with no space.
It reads 63.0041,m³
